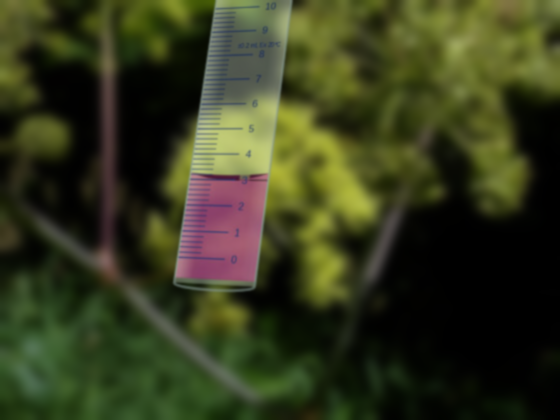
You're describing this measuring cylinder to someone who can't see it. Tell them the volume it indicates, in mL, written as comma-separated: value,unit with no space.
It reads 3,mL
